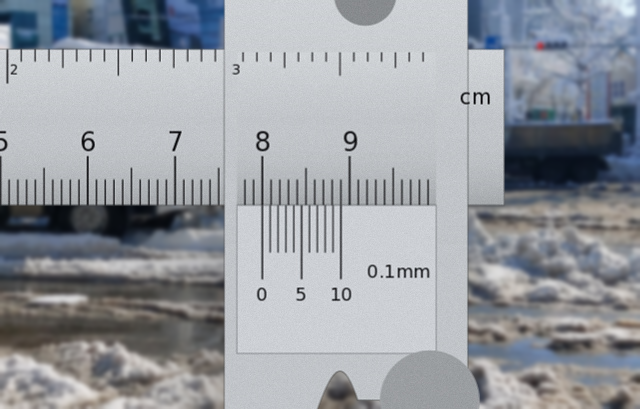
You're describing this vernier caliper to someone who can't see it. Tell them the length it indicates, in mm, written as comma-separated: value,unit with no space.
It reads 80.0,mm
